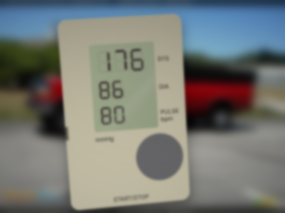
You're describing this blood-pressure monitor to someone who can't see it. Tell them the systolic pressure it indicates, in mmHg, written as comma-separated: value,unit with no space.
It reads 176,mmHg
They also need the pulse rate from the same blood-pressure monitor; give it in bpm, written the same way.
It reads 80,bpm
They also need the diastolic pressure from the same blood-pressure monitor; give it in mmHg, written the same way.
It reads 86,mmHg
